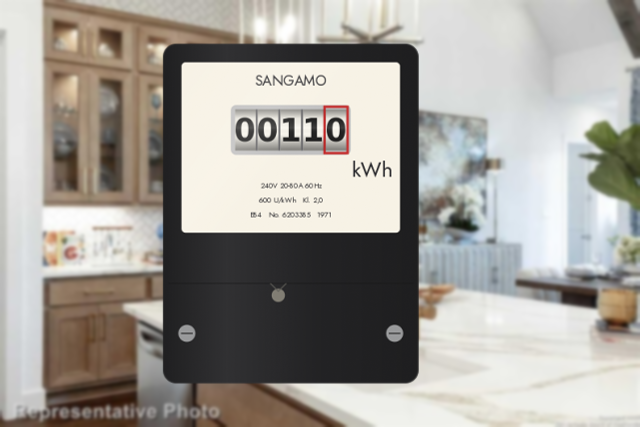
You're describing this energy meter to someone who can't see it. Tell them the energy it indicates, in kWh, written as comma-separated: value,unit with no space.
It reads 11.0,kWh
